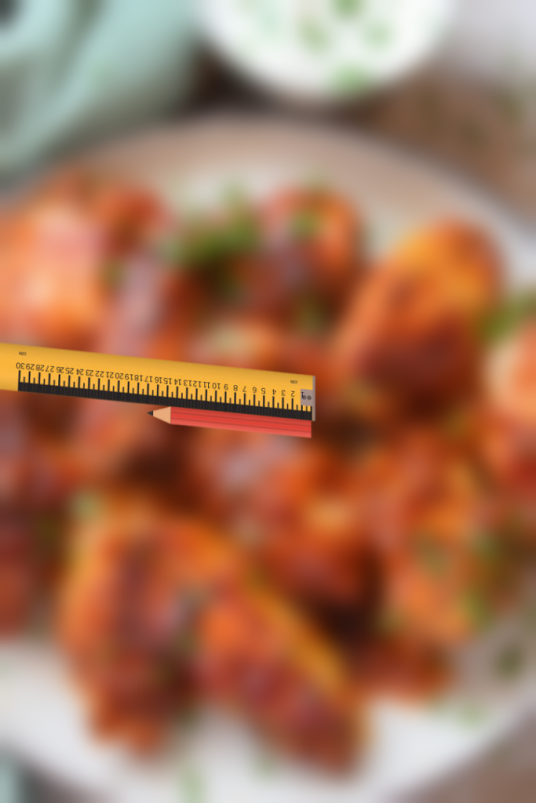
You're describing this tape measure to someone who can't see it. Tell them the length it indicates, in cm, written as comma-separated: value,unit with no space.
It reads 17,cm
